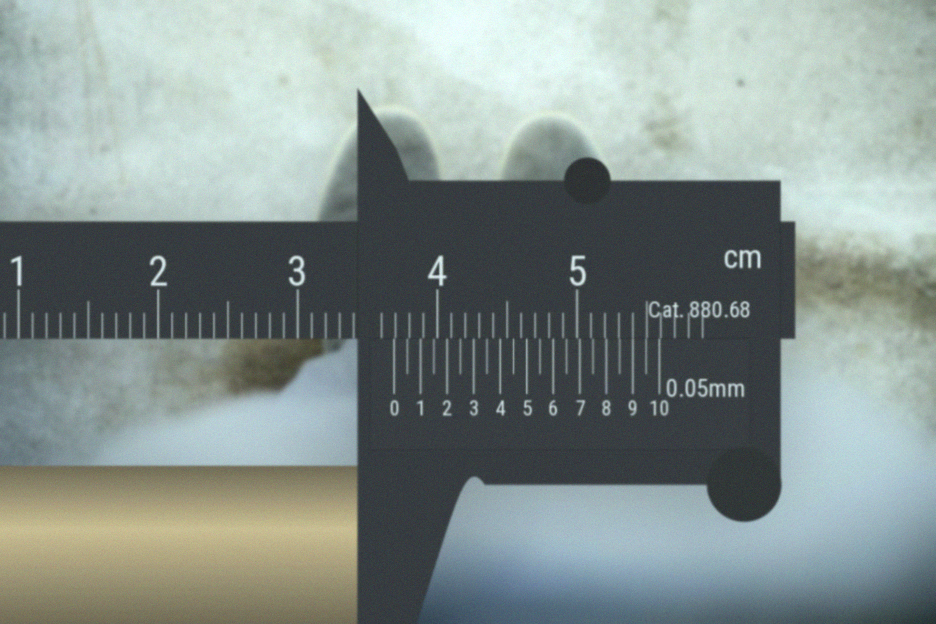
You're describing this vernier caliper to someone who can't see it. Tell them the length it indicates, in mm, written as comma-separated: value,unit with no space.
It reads 36.9,mm
